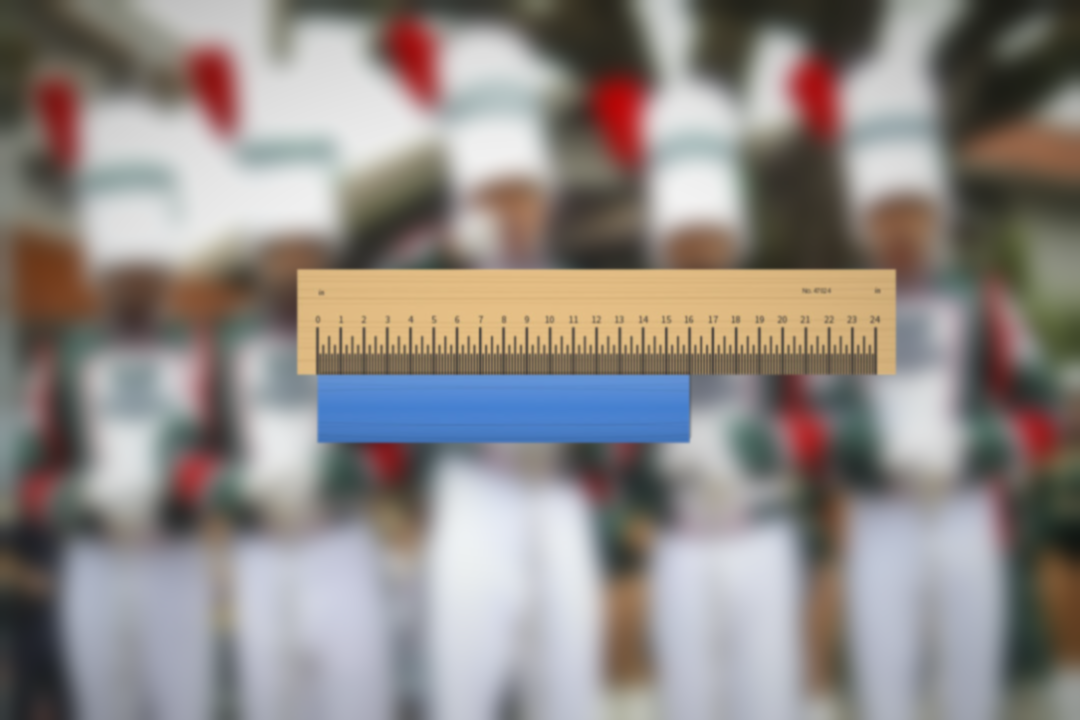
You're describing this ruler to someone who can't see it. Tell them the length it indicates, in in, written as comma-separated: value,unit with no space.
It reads 16,in
